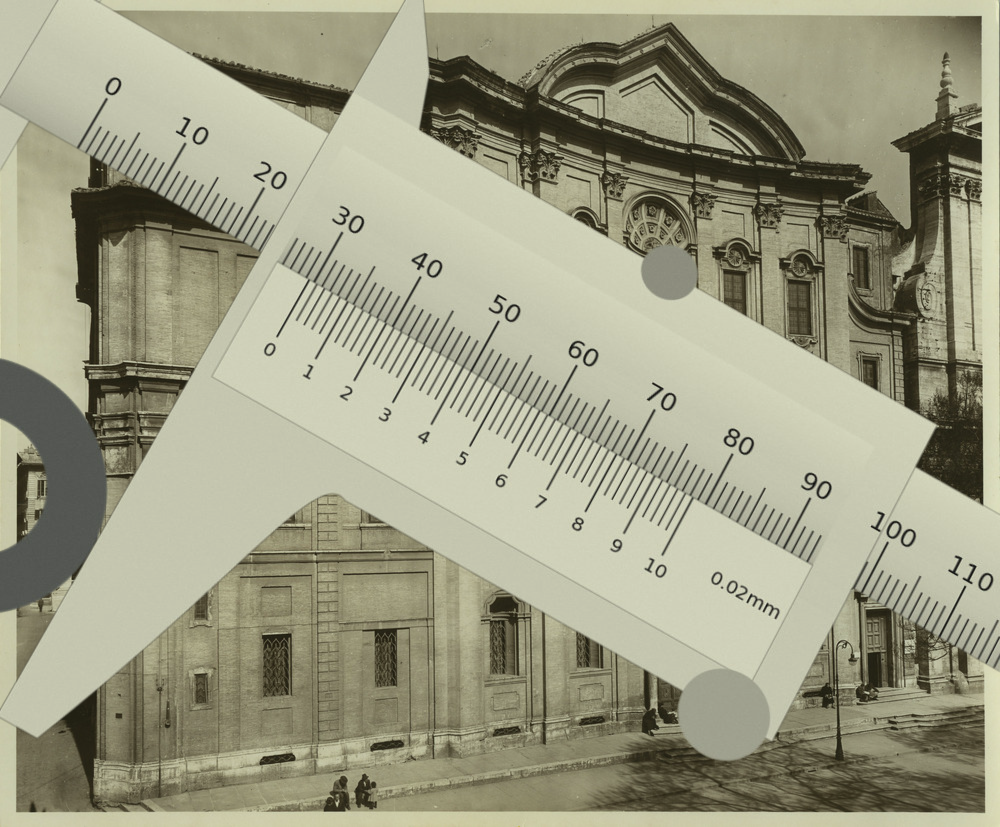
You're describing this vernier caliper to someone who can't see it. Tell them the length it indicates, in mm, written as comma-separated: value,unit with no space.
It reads 29.4,mm
